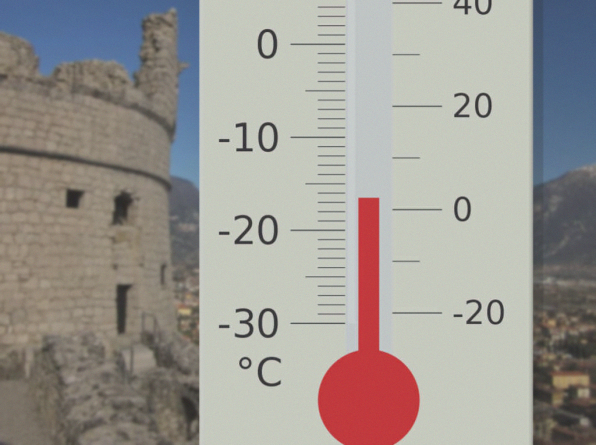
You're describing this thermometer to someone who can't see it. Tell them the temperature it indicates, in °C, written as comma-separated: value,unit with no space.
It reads -16.5,°C
